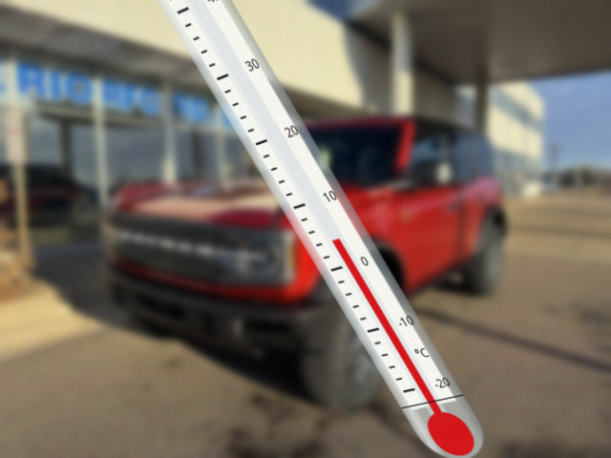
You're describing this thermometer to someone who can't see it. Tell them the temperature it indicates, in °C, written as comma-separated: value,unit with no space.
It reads 4,°C
